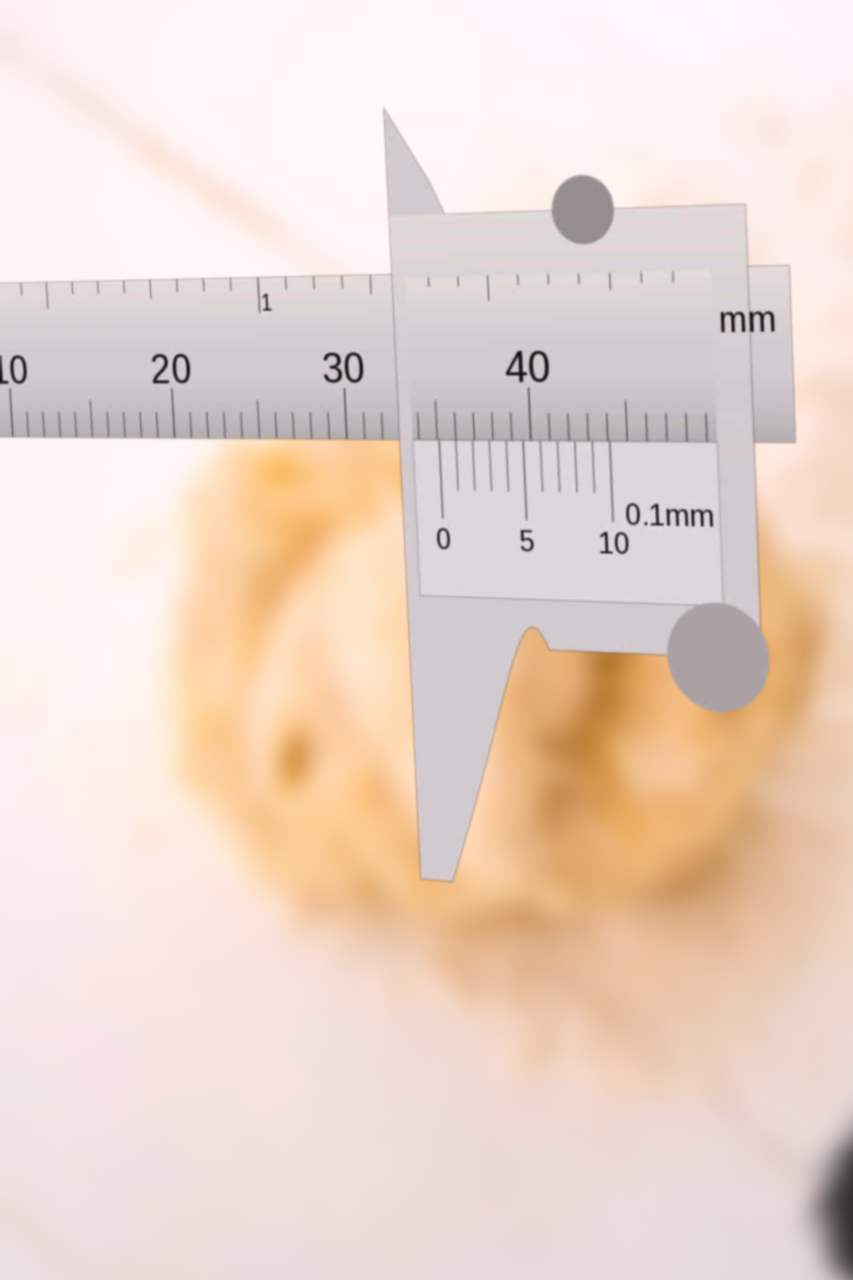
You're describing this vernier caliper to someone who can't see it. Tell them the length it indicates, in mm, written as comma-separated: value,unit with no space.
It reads 35.1,mm
